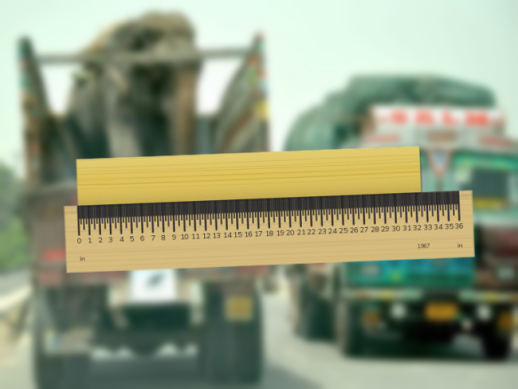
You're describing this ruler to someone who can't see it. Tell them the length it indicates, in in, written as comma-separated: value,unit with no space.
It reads 32.5,in
